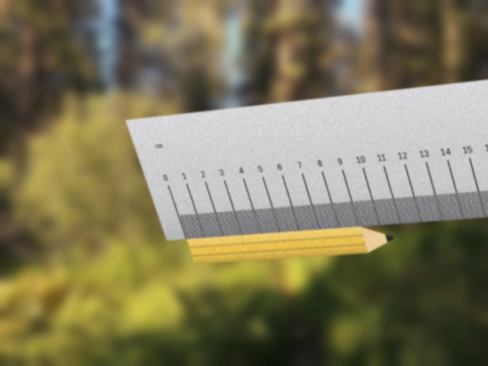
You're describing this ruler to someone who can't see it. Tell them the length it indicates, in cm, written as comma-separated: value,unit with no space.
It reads 10.5,cm
